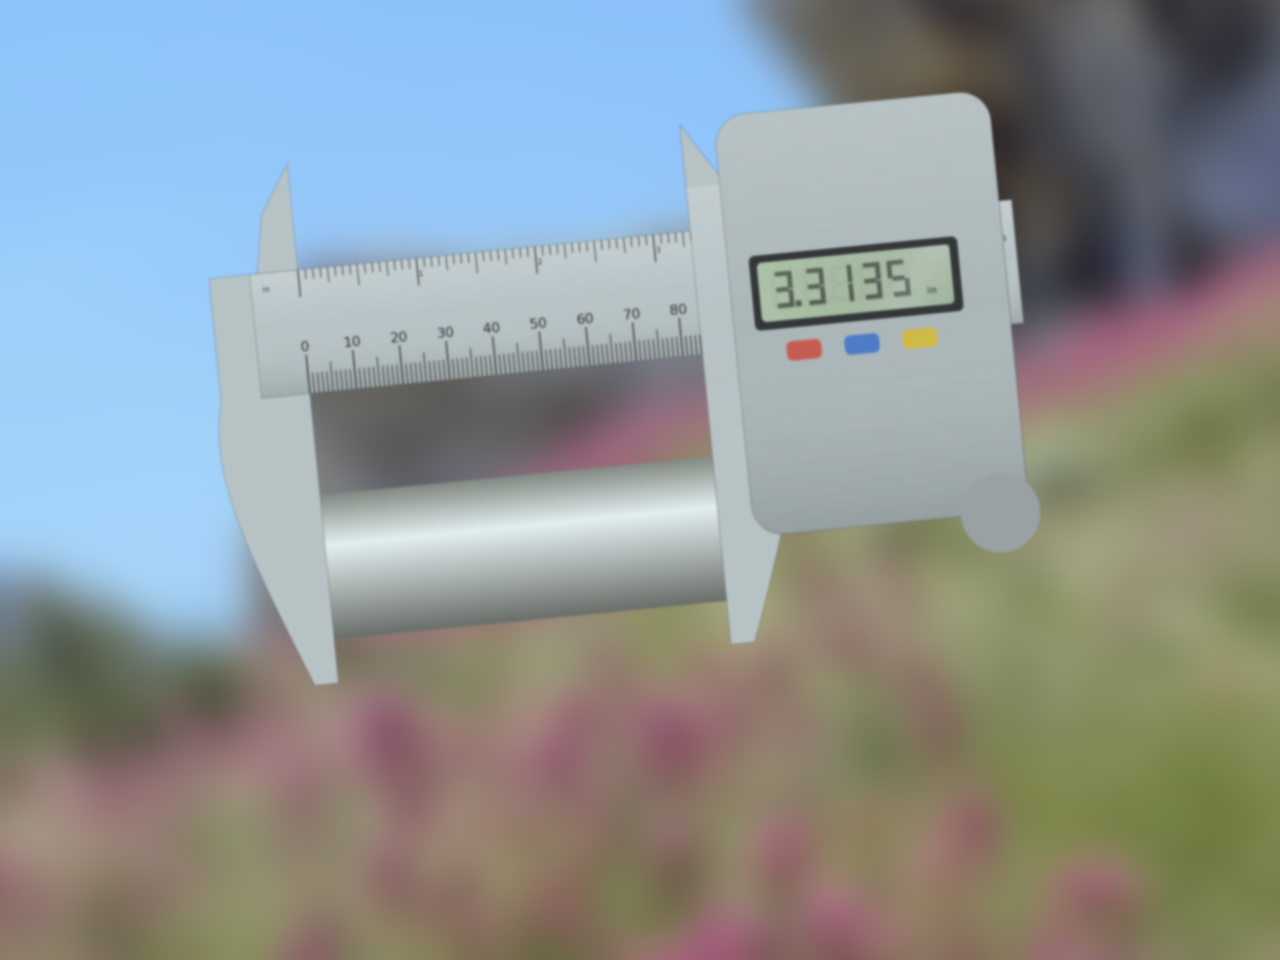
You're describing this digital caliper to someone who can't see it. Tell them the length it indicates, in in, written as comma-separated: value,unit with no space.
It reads 3.3135,in
